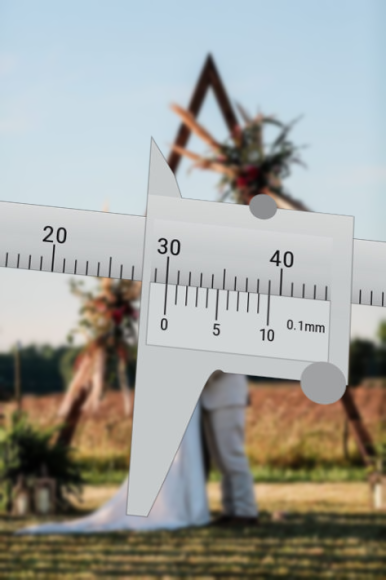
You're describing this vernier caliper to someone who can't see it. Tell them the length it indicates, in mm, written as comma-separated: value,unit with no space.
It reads 30.0,mm
